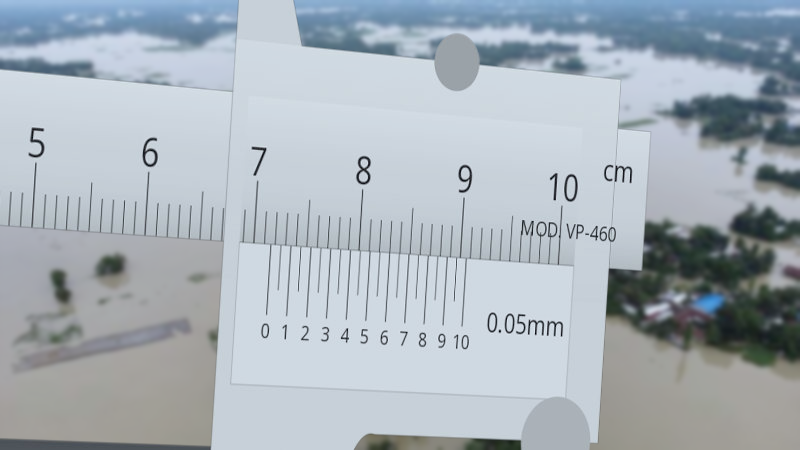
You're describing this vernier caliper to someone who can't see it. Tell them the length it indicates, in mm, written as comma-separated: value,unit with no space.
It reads 71.6,mm
